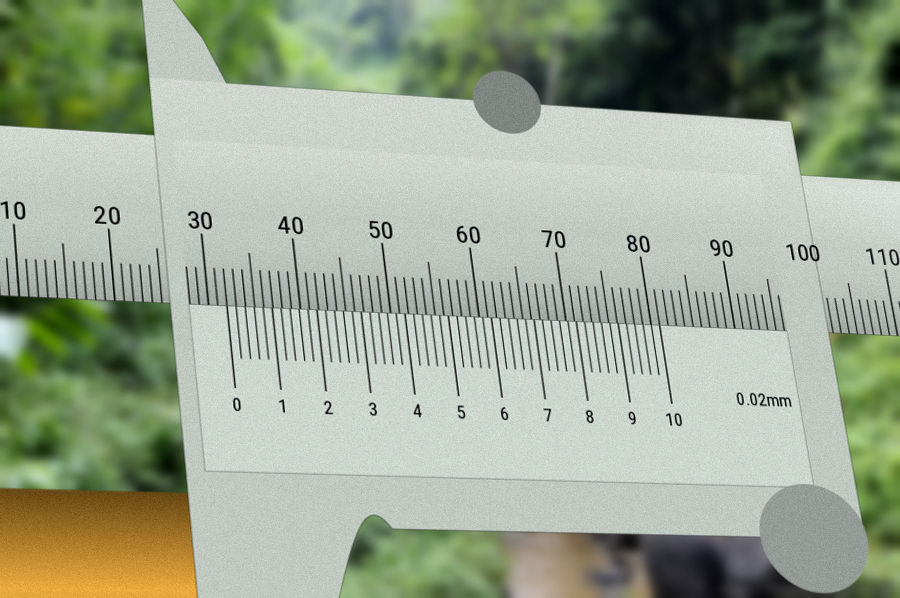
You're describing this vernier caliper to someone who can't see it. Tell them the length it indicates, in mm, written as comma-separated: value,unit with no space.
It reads 32.0,mm
